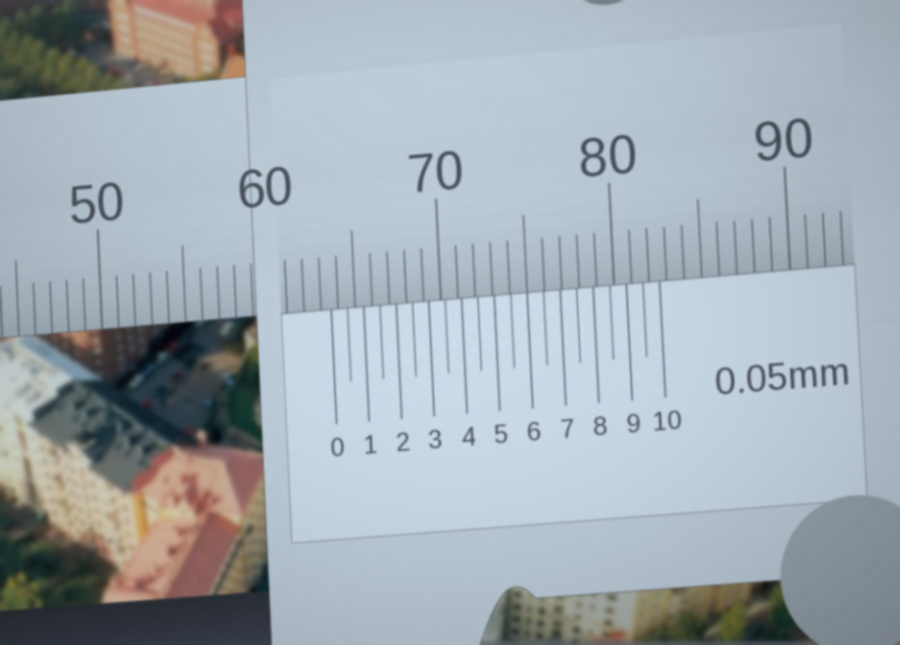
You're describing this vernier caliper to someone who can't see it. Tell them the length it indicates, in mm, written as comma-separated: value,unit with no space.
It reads 63.6,mm
